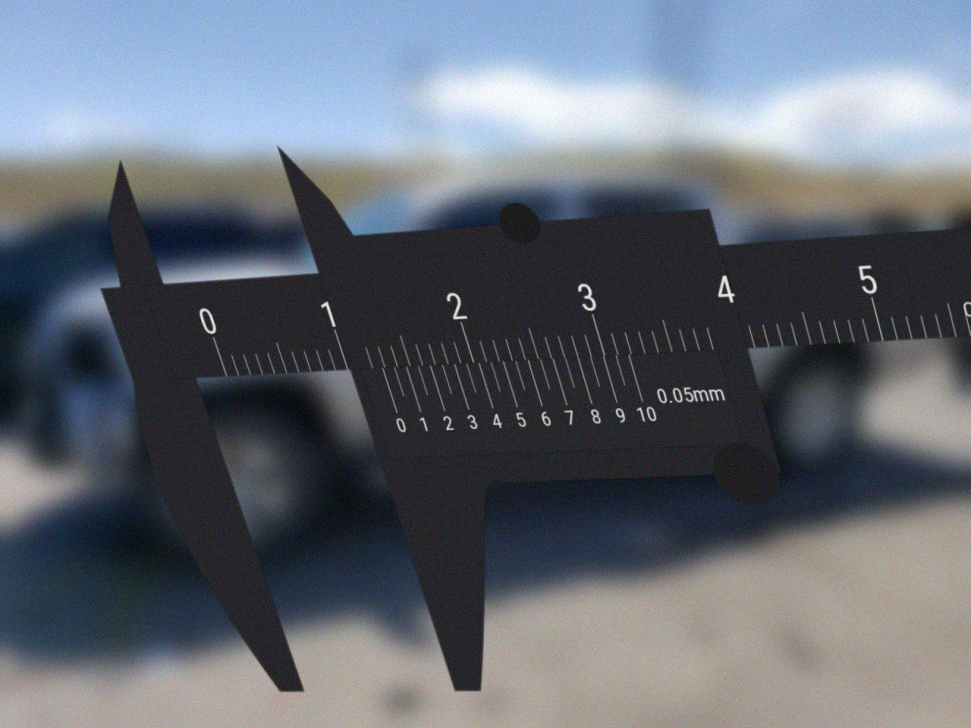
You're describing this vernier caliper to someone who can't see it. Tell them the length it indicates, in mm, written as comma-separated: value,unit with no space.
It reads 12.8,mm
